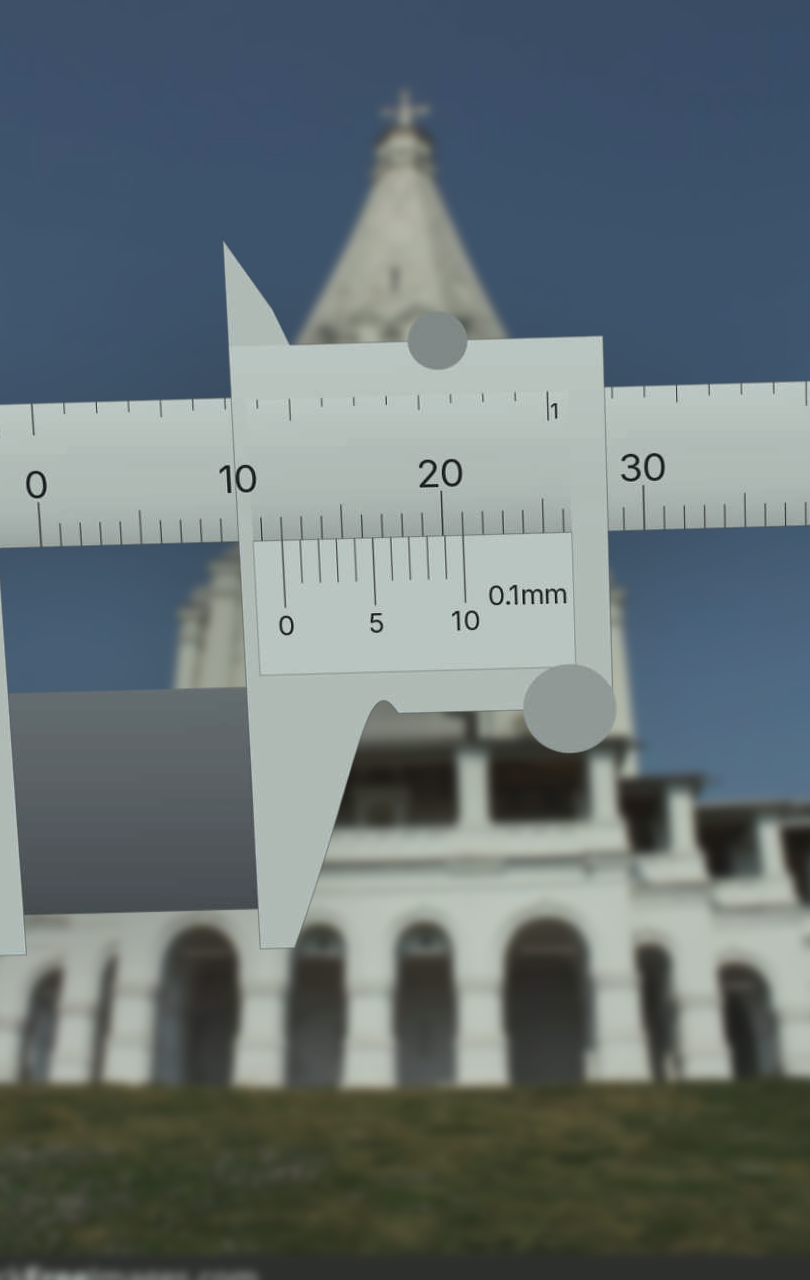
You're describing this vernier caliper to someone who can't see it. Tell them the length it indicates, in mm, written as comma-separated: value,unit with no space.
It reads 12.0,mm
